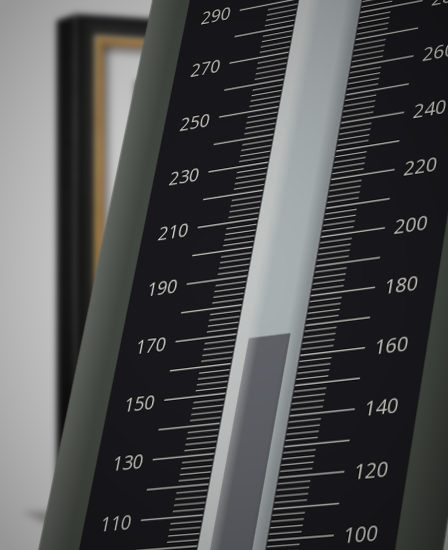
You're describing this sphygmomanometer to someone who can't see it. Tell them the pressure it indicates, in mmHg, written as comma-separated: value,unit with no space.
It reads 168,mmHg
